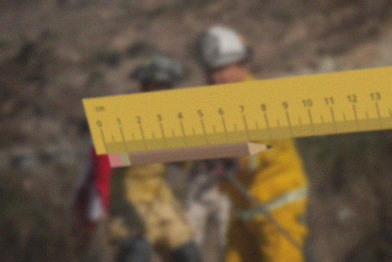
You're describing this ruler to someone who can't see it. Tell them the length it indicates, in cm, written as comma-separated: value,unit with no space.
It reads 8,cm
